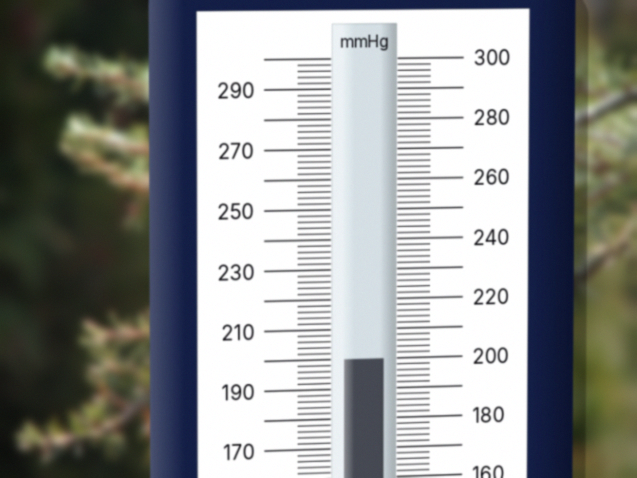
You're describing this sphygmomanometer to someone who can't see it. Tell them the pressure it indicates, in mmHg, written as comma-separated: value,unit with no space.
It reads 200,mmHg
